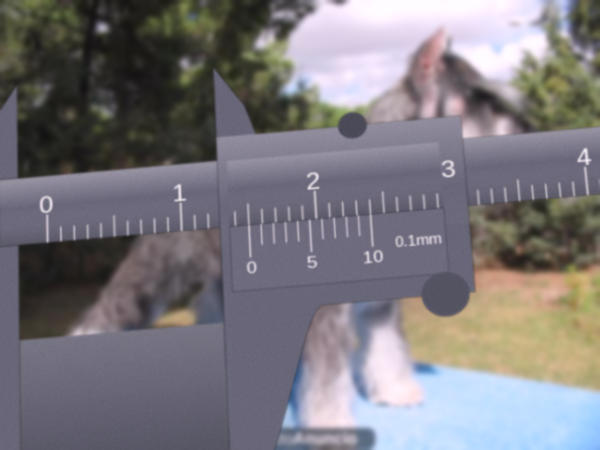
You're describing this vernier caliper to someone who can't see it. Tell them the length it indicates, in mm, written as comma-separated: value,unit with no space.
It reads 15.0,mm
